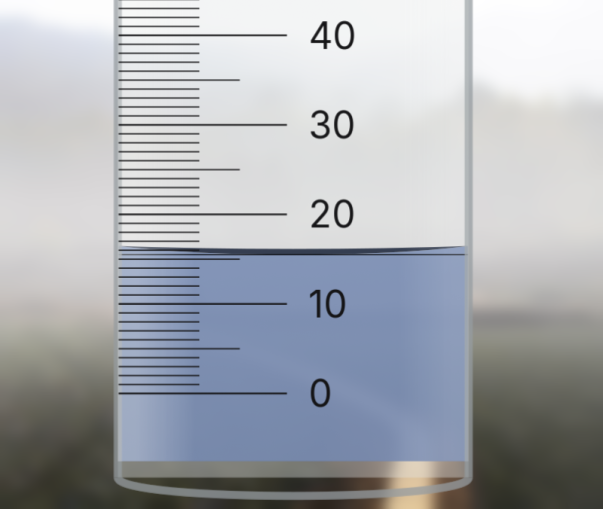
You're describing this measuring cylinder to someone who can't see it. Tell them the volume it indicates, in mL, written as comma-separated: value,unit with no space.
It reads 15.5,mL
